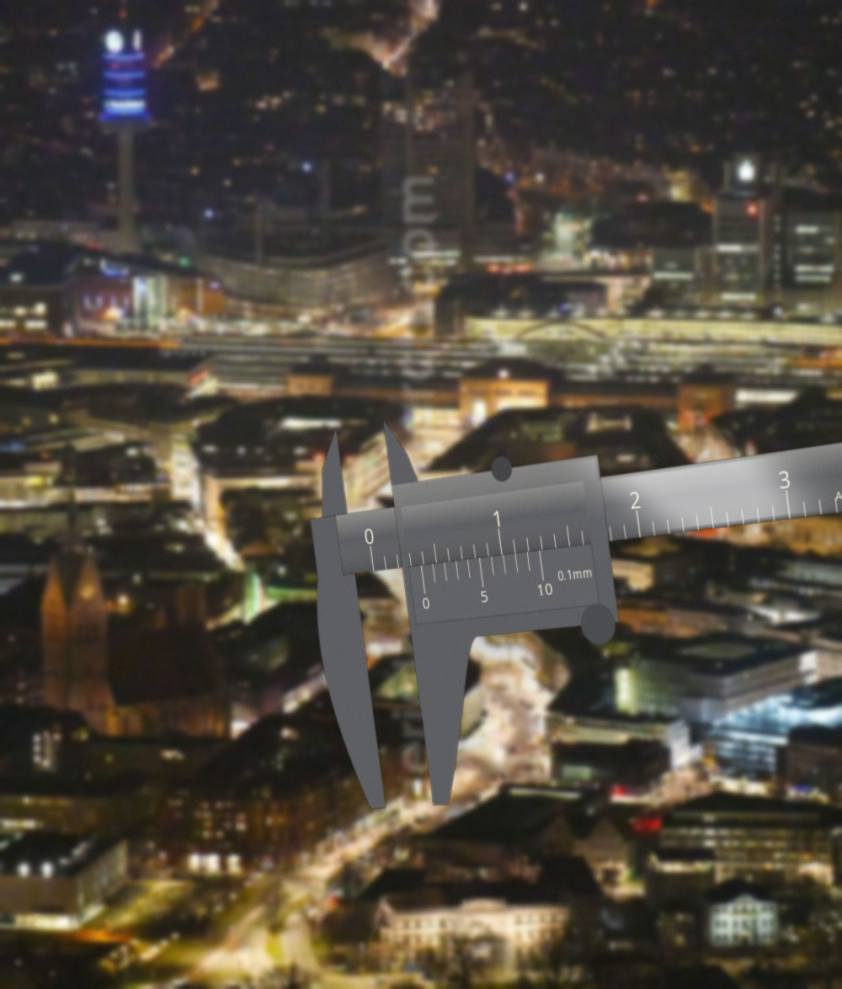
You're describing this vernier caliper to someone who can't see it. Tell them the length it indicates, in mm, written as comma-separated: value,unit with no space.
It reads 3.8,mm
